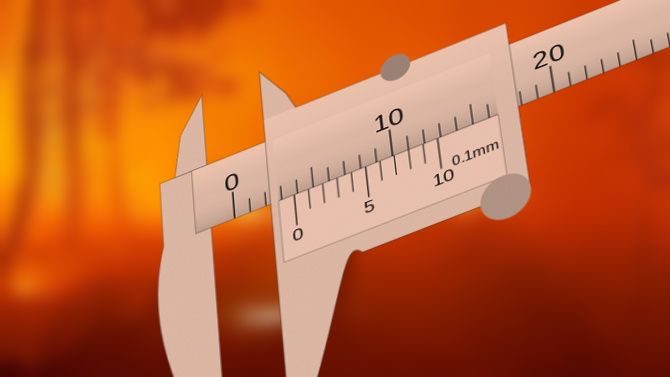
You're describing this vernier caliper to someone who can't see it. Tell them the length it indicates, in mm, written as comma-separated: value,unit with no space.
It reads 3.8,mm
